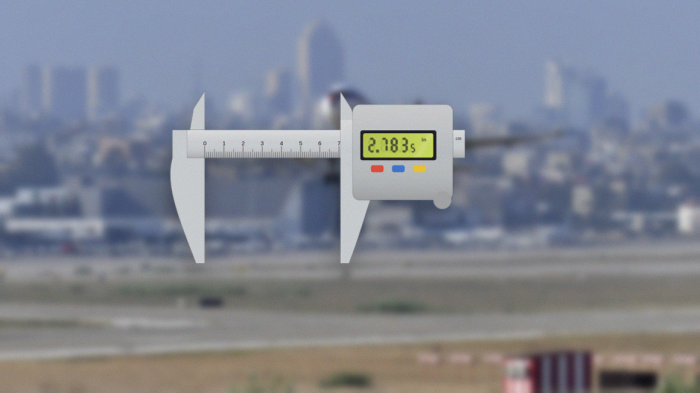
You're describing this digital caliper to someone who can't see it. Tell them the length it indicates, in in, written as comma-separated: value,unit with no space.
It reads 2.7835,in
